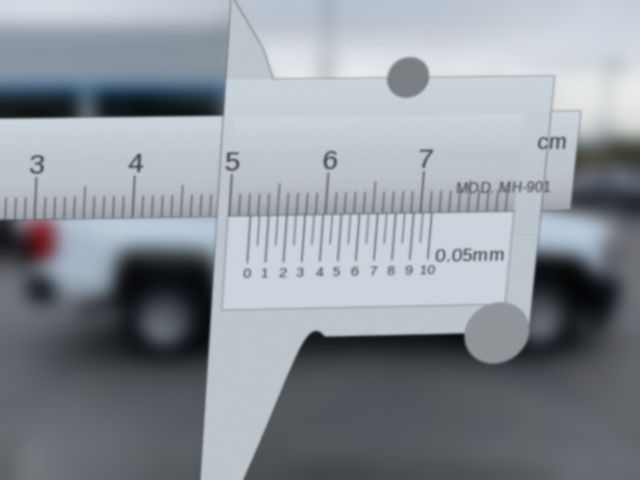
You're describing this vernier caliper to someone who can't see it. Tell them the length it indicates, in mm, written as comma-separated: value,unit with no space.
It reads 52.2,mm
